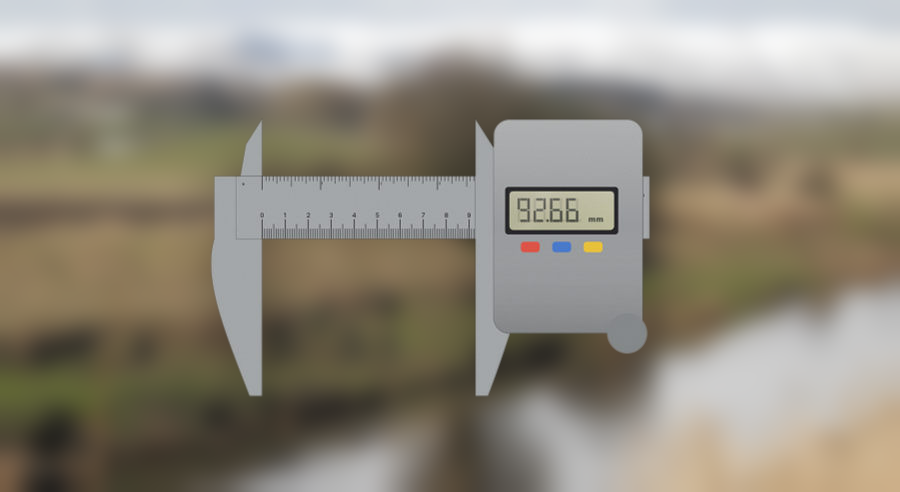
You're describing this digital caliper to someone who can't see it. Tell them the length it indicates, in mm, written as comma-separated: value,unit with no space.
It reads 92.66,mm
